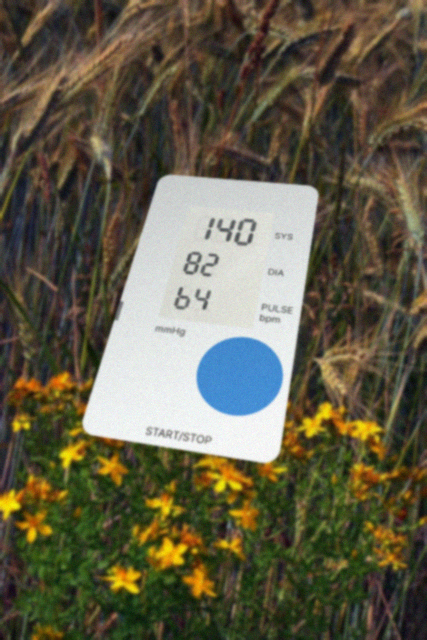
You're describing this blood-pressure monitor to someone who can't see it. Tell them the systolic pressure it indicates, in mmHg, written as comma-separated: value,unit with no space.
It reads 140,mmHg
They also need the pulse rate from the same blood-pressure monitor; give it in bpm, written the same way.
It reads 64,bpm
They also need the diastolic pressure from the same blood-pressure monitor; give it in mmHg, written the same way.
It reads 82,mmHg
